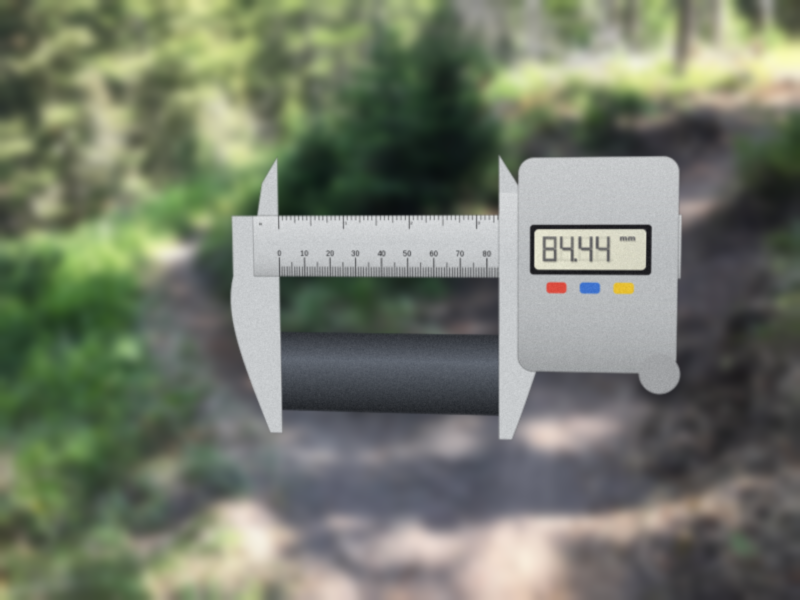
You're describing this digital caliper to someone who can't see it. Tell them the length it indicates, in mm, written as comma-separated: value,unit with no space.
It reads 84.44,mm
